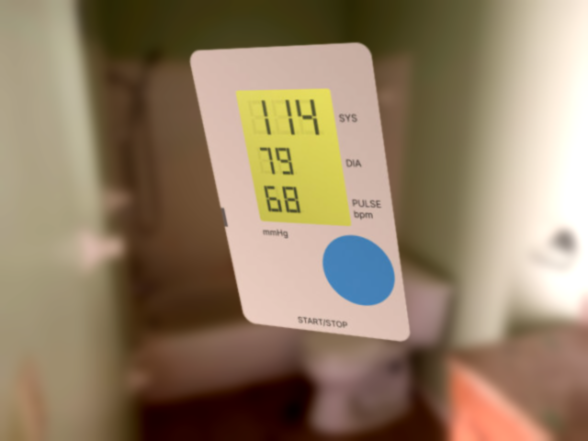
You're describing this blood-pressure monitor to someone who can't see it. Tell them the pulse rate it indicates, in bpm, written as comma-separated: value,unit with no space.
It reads 68,bpm
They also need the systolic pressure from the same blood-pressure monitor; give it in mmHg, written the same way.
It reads 114,mmHg
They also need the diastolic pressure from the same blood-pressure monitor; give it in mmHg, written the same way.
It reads 79,mmHg
